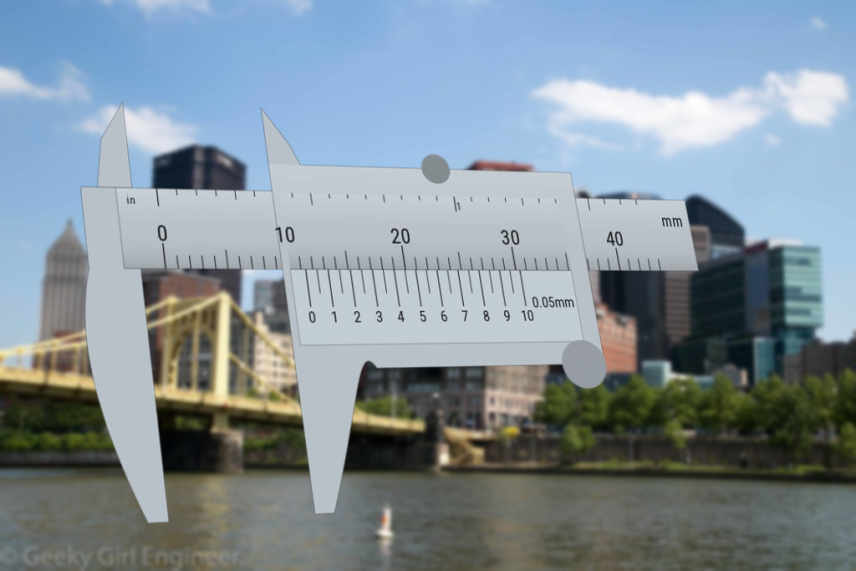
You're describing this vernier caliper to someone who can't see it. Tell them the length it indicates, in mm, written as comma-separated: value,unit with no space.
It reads 11.4,mm
